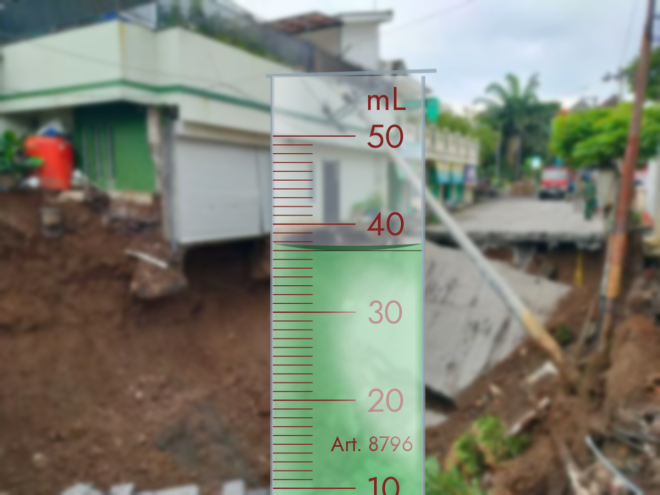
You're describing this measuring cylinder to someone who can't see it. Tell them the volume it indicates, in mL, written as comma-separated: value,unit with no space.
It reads 37,mL
